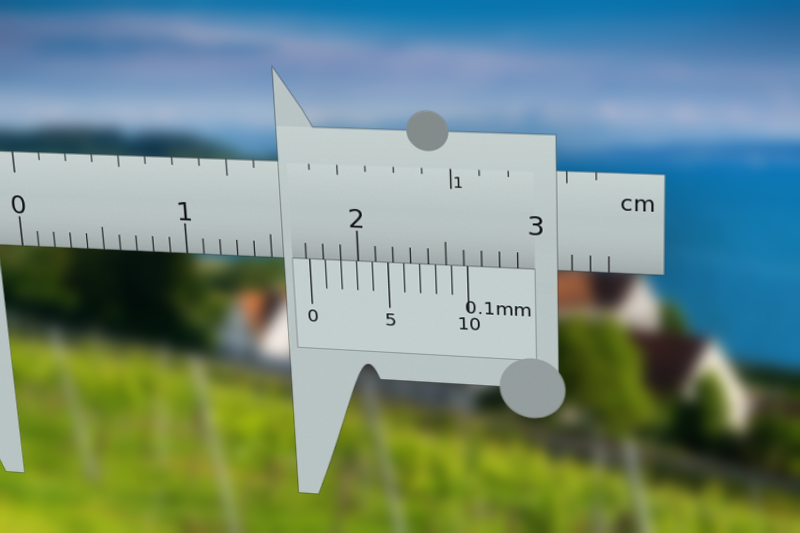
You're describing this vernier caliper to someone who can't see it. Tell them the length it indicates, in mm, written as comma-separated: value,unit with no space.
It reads 17.2,mm
